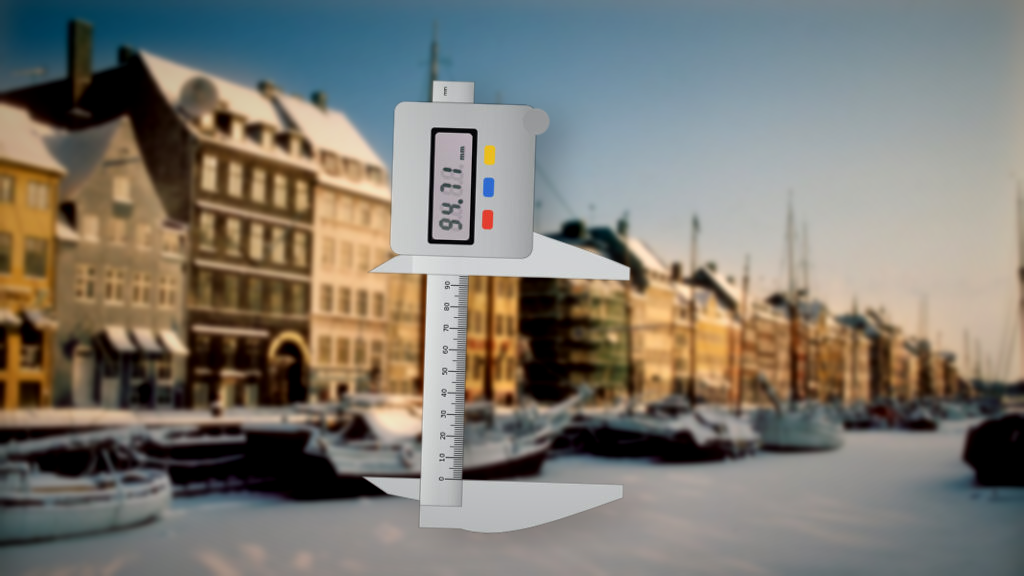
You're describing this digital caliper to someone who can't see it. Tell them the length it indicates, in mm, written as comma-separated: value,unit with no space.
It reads 94.71,mm
